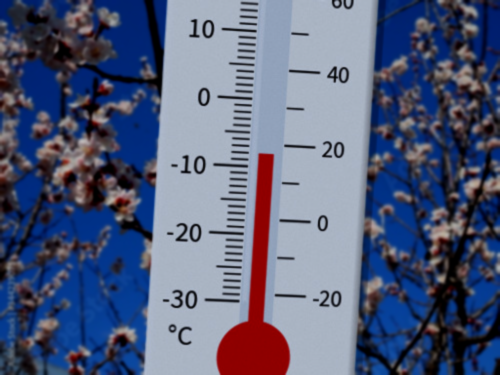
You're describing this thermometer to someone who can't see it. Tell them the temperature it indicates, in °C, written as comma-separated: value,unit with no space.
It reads -8,°C
